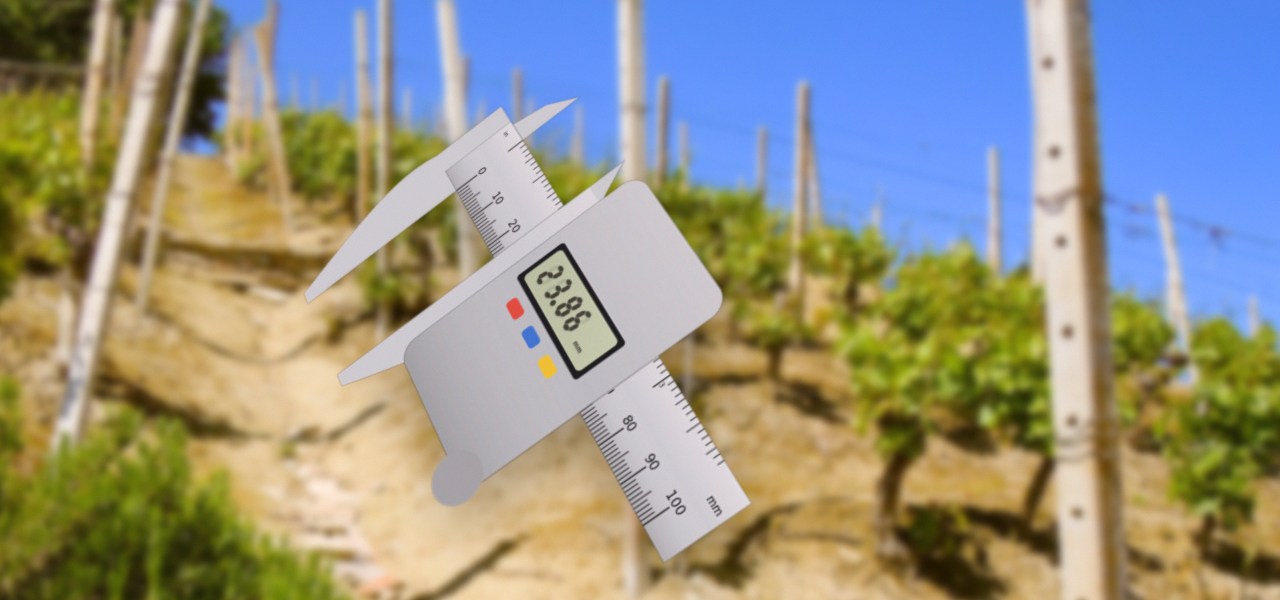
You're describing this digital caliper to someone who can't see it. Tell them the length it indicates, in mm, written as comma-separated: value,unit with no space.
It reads 23.86,mm
